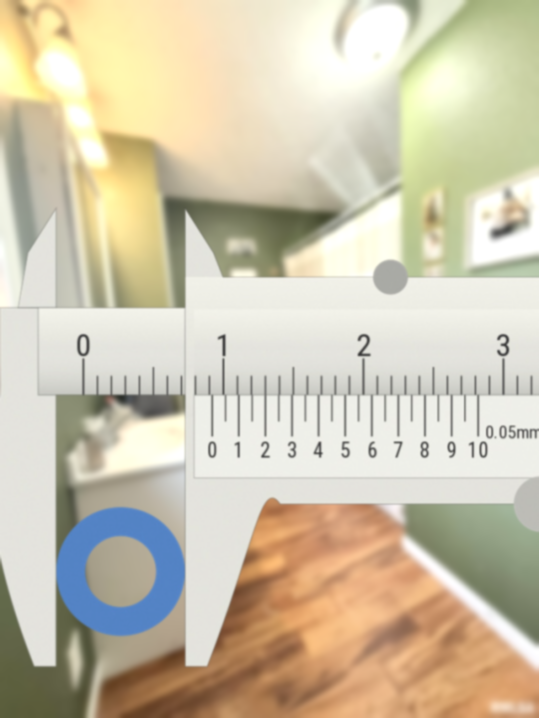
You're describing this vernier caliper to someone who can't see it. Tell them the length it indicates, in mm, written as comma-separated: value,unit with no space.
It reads 9.2,mm
